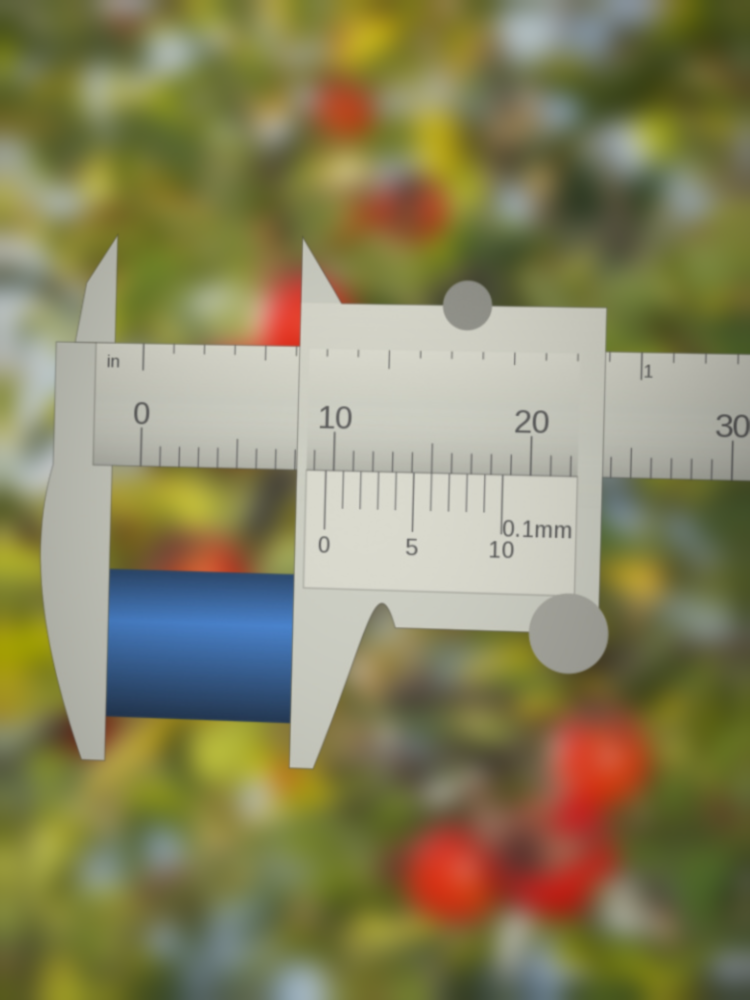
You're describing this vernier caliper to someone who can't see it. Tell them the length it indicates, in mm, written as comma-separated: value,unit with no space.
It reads 9.6,mm
